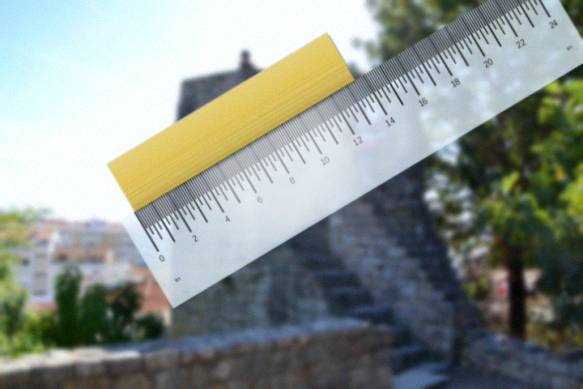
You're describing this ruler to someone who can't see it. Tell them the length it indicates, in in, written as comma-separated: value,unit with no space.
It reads 13.5,in
